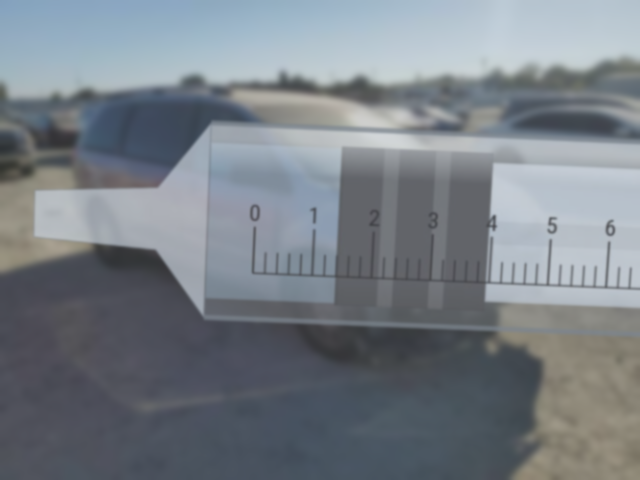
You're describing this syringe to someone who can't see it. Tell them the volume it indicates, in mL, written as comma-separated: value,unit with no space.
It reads 1.4,mL
